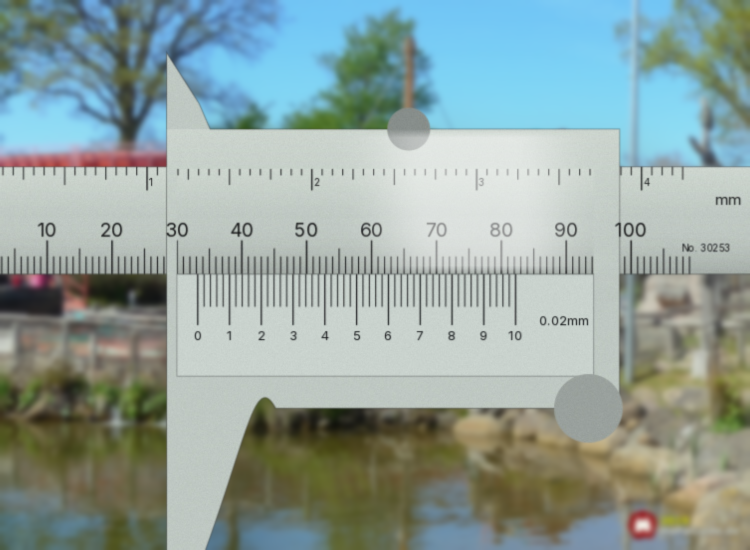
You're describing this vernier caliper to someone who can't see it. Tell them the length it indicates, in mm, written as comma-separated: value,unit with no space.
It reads 33.2,mm
